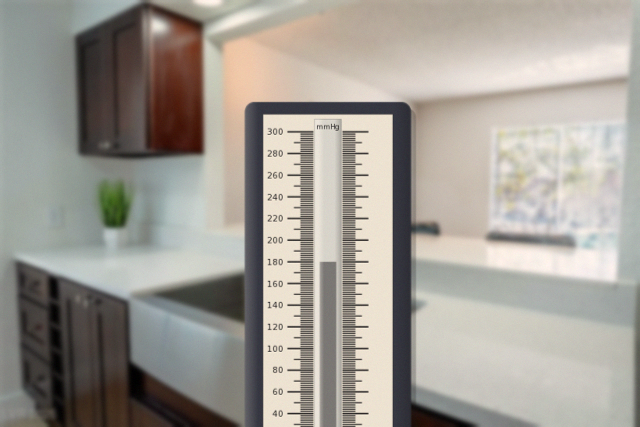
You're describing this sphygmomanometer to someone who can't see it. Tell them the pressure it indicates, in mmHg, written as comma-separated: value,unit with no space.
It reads 180,mmHg
